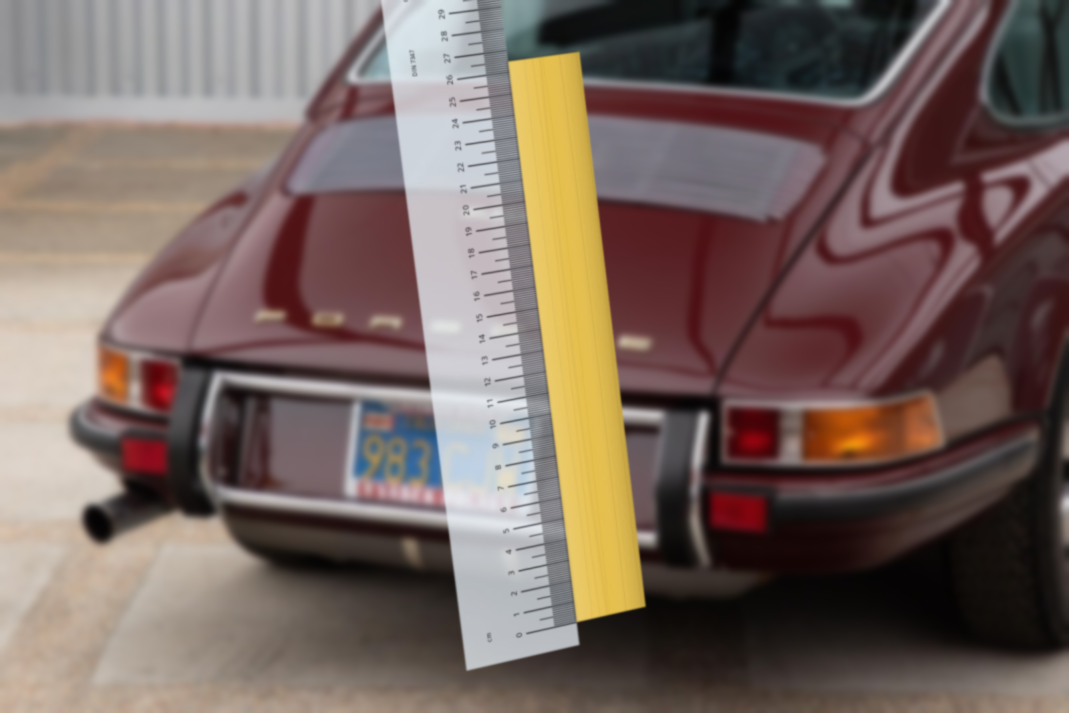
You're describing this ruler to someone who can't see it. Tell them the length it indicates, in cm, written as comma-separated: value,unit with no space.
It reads 26.5,cm
